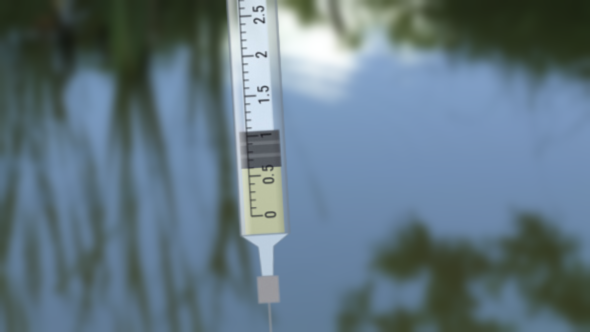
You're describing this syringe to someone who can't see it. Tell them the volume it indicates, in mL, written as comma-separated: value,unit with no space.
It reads 0.6,mL
